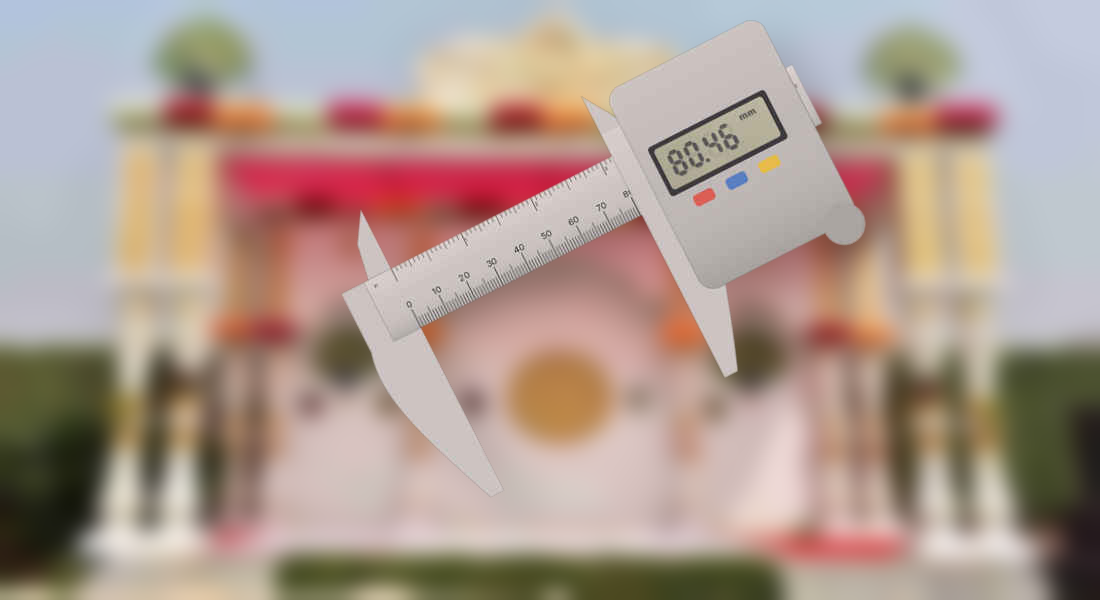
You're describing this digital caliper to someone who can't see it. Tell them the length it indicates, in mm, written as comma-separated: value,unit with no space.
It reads 80.46,mm
